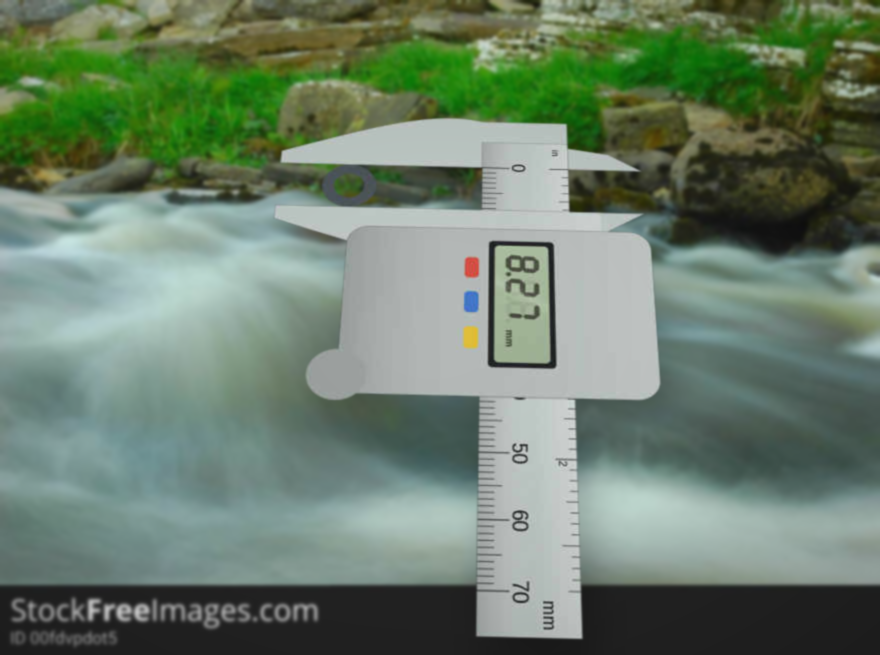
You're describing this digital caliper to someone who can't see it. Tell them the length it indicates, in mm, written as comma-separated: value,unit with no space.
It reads 8.27,mm
